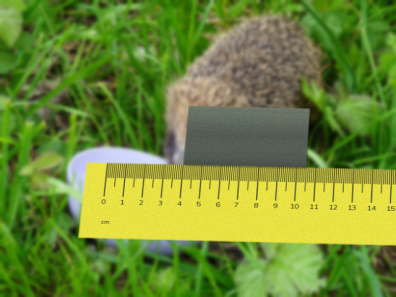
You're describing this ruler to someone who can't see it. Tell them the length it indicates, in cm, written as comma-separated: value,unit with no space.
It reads 6.5,cm
